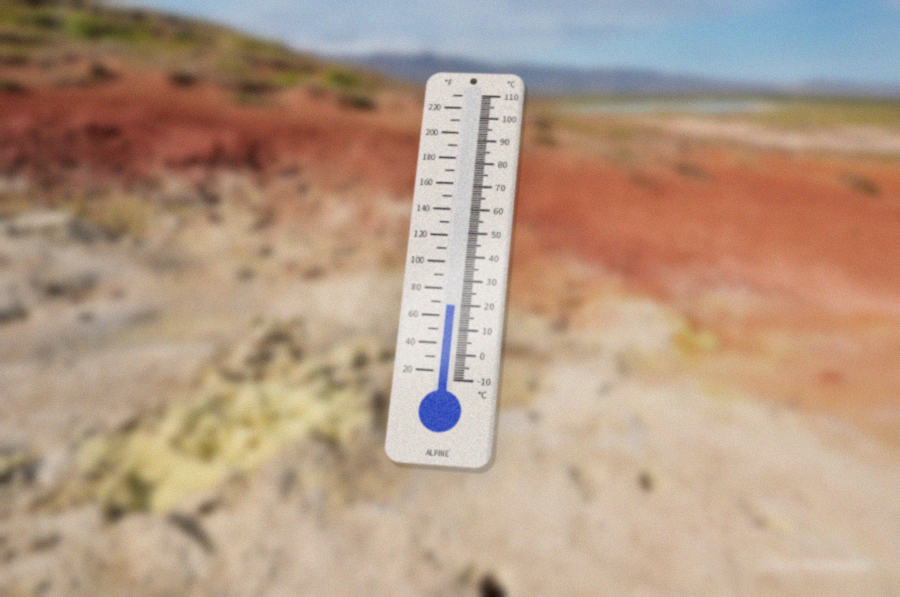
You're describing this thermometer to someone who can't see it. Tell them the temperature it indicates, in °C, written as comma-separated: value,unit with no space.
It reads 20,°C
